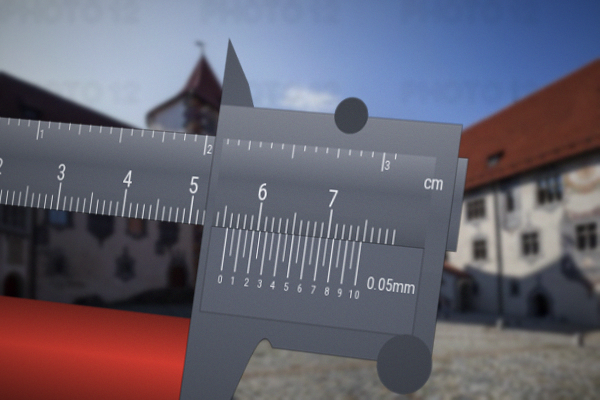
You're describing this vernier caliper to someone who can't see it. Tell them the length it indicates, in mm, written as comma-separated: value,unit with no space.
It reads 55.6,mm
